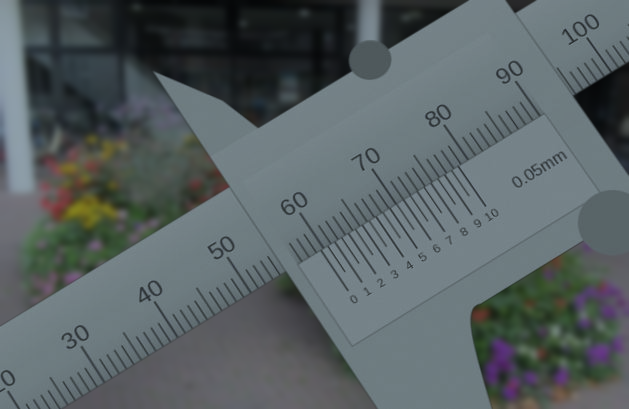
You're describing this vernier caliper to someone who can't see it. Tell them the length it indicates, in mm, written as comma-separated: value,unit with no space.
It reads 59.6,mm
